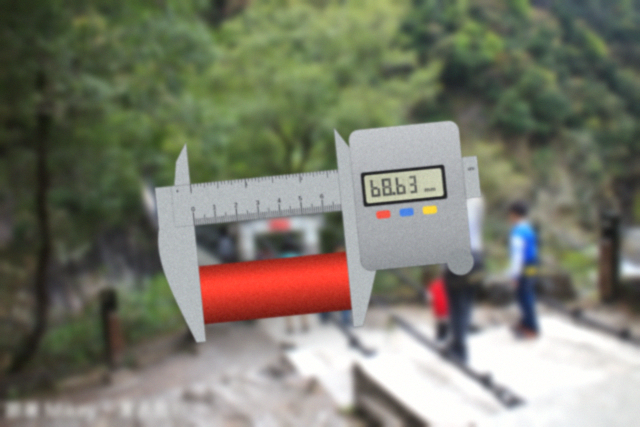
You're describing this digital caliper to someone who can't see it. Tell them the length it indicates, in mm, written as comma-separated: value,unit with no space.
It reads 68.63,mm
